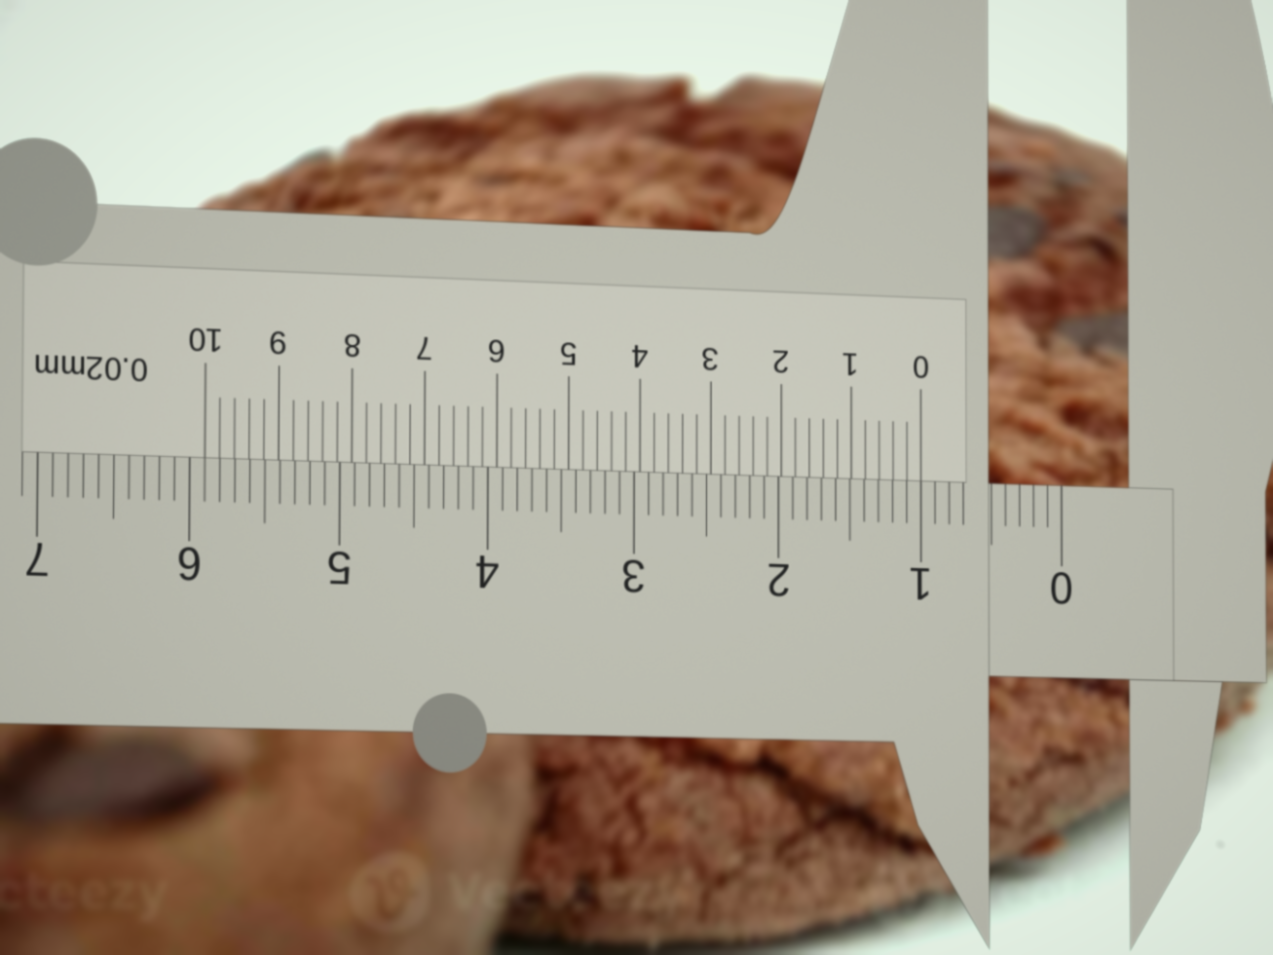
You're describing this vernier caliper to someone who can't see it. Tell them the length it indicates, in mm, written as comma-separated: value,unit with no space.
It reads 10.0,mm
